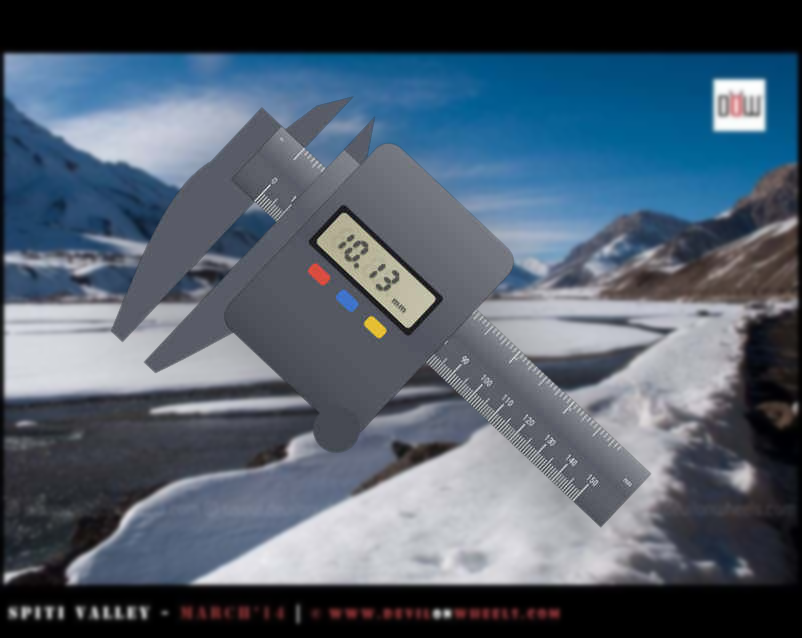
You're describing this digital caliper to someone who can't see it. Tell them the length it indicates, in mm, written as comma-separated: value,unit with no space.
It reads 10.13,mm
